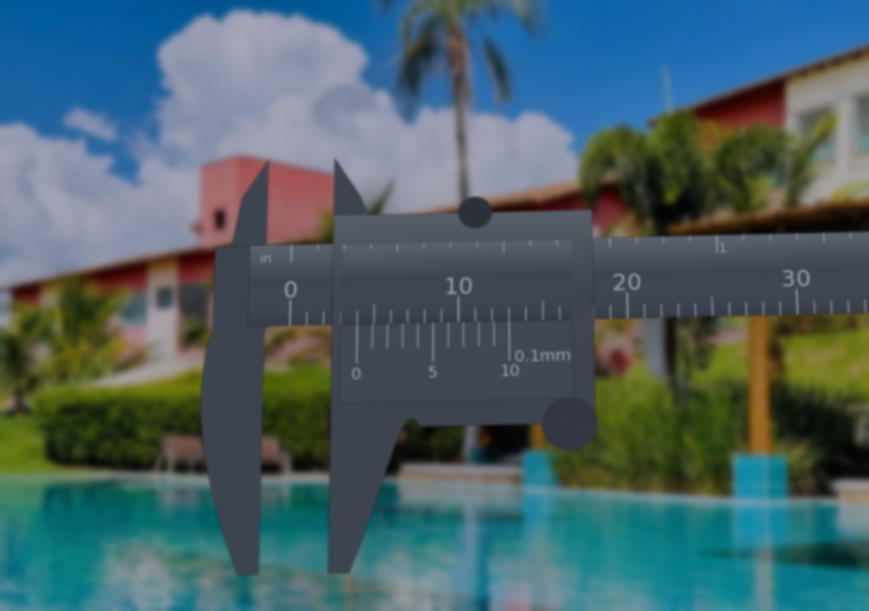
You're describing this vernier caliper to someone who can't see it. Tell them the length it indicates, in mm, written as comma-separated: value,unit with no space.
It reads 4.0,mm
